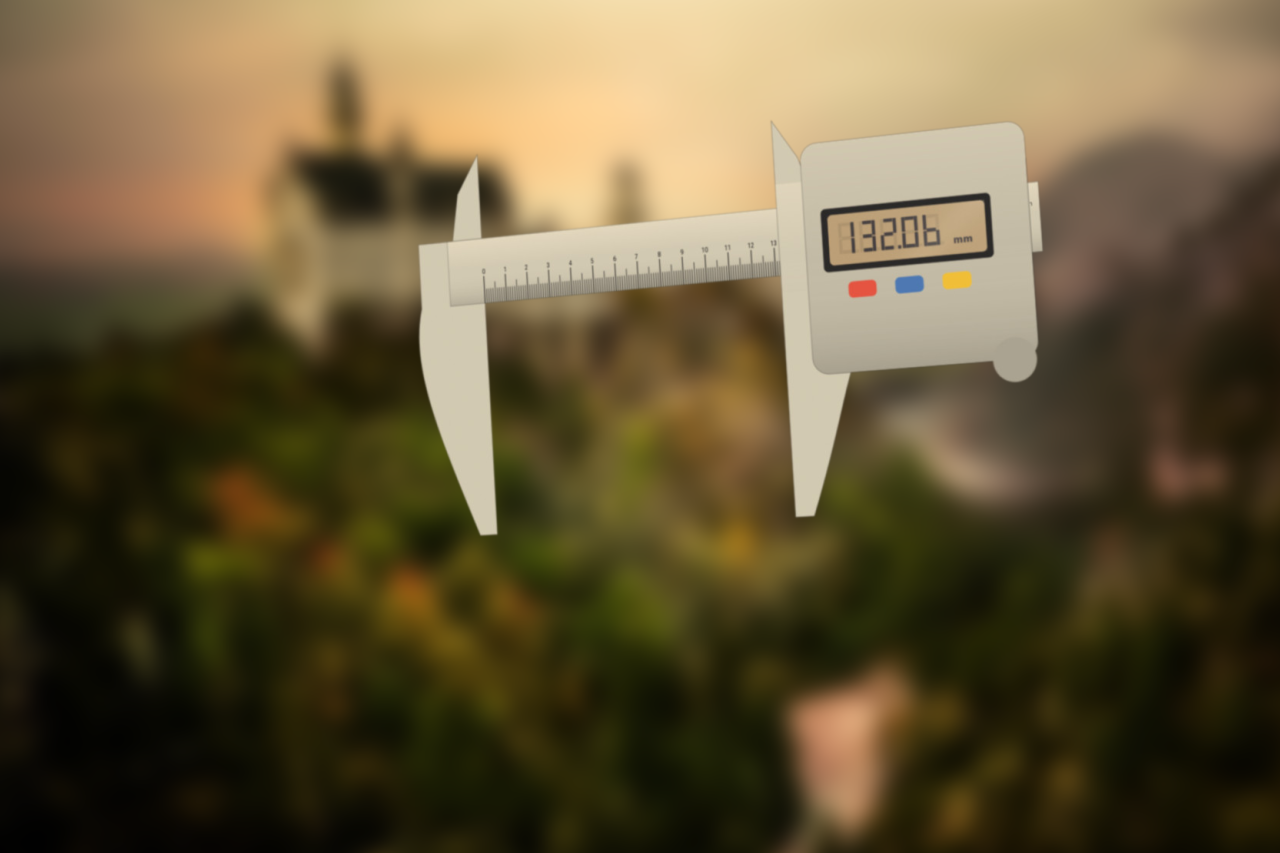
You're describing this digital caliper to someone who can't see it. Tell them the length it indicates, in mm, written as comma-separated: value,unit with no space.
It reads 132.06,mm
